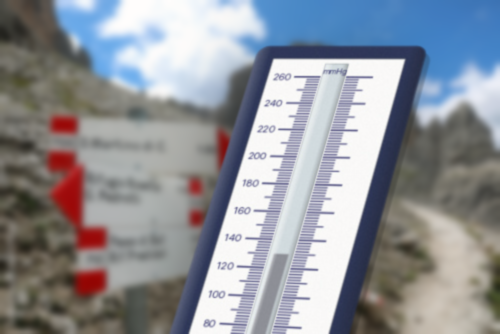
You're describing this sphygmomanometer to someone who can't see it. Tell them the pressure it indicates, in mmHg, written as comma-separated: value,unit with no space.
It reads 130,mmHg
